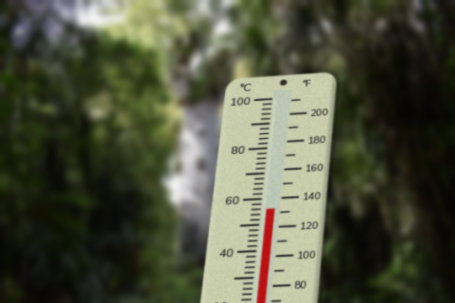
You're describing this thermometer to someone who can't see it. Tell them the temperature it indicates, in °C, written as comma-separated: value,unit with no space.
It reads 56,°C
